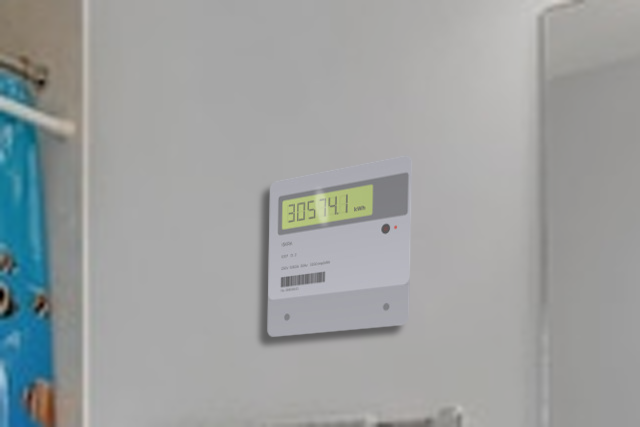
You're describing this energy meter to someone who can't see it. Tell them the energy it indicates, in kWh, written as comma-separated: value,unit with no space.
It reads 30574.1,kWh
